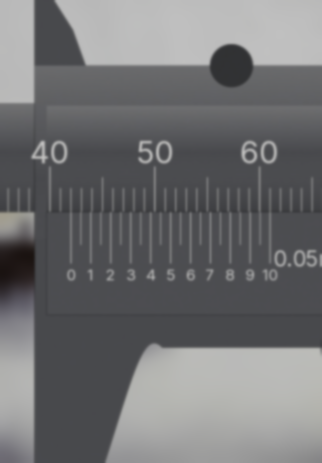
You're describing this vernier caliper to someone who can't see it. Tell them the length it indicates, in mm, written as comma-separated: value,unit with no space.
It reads 42.0,mm
